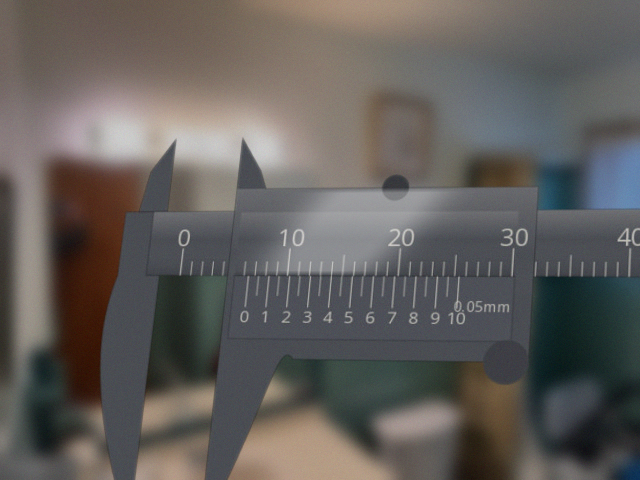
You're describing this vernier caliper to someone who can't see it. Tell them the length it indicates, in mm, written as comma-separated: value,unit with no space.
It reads 6.4,mm
